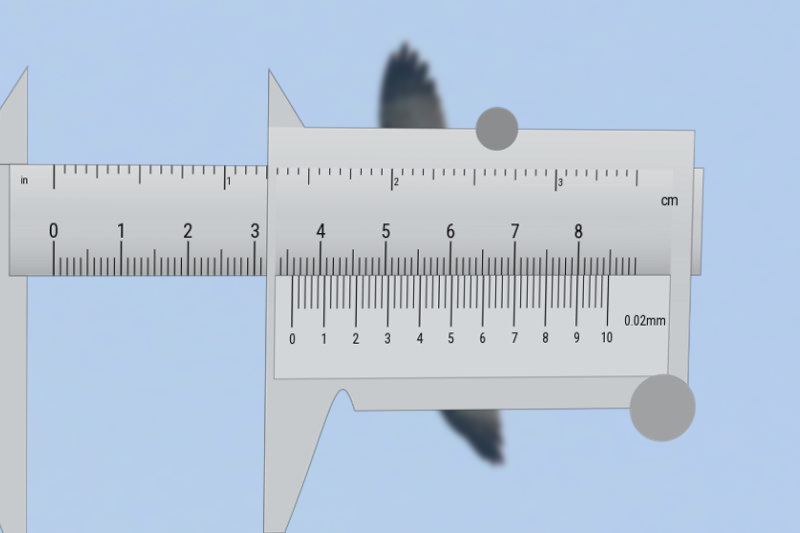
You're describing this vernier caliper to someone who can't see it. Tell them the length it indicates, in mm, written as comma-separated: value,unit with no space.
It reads 35.8,mm
